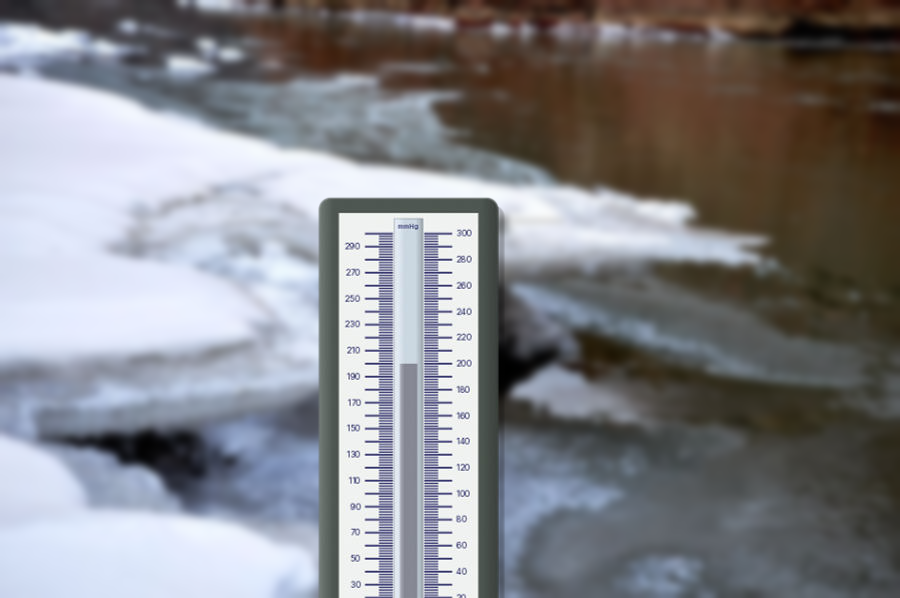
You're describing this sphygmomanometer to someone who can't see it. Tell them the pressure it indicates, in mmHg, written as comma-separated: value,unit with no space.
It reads 200,mmHg
